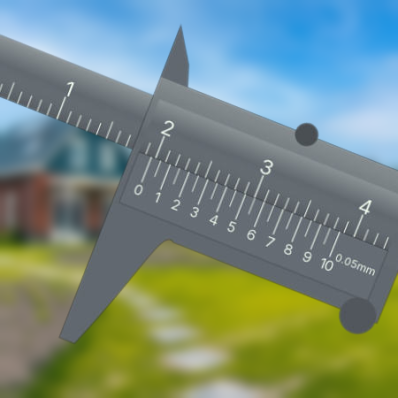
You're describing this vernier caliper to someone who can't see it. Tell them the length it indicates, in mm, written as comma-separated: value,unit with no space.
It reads 19.6,mm
